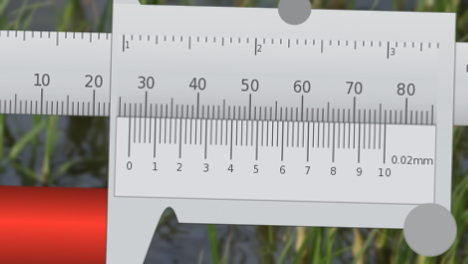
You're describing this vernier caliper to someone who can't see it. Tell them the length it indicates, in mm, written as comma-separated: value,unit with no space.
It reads 27.0,mm
